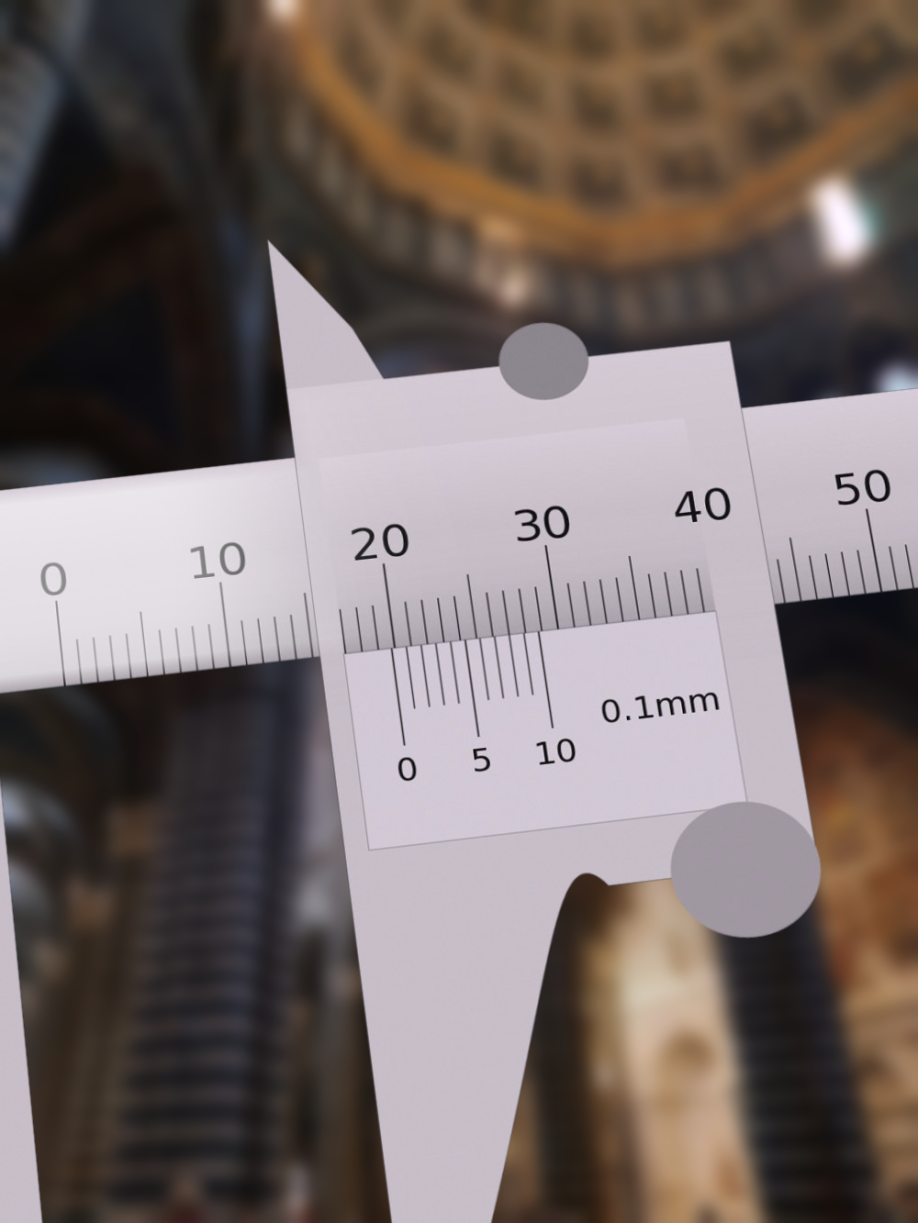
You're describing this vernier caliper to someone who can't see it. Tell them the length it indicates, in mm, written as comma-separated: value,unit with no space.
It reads 19.8,mm
